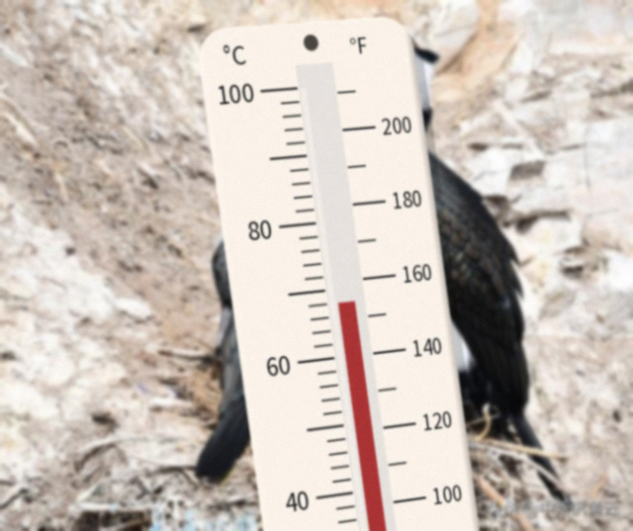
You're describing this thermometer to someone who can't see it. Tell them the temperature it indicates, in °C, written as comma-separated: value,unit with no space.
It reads 68,°C
